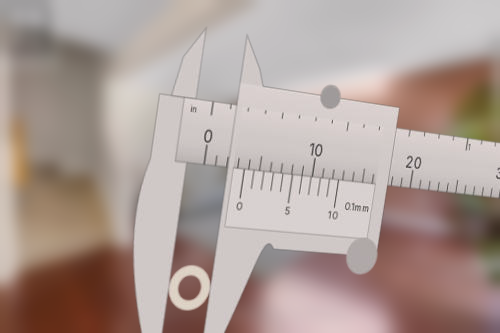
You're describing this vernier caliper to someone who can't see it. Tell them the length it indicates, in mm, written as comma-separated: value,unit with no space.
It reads 3.6,mm
